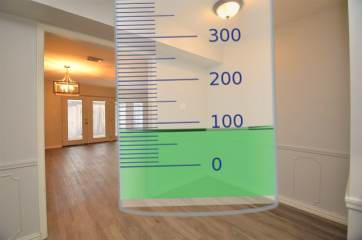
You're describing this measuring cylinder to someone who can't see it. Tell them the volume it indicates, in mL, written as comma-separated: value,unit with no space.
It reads 80,mL
